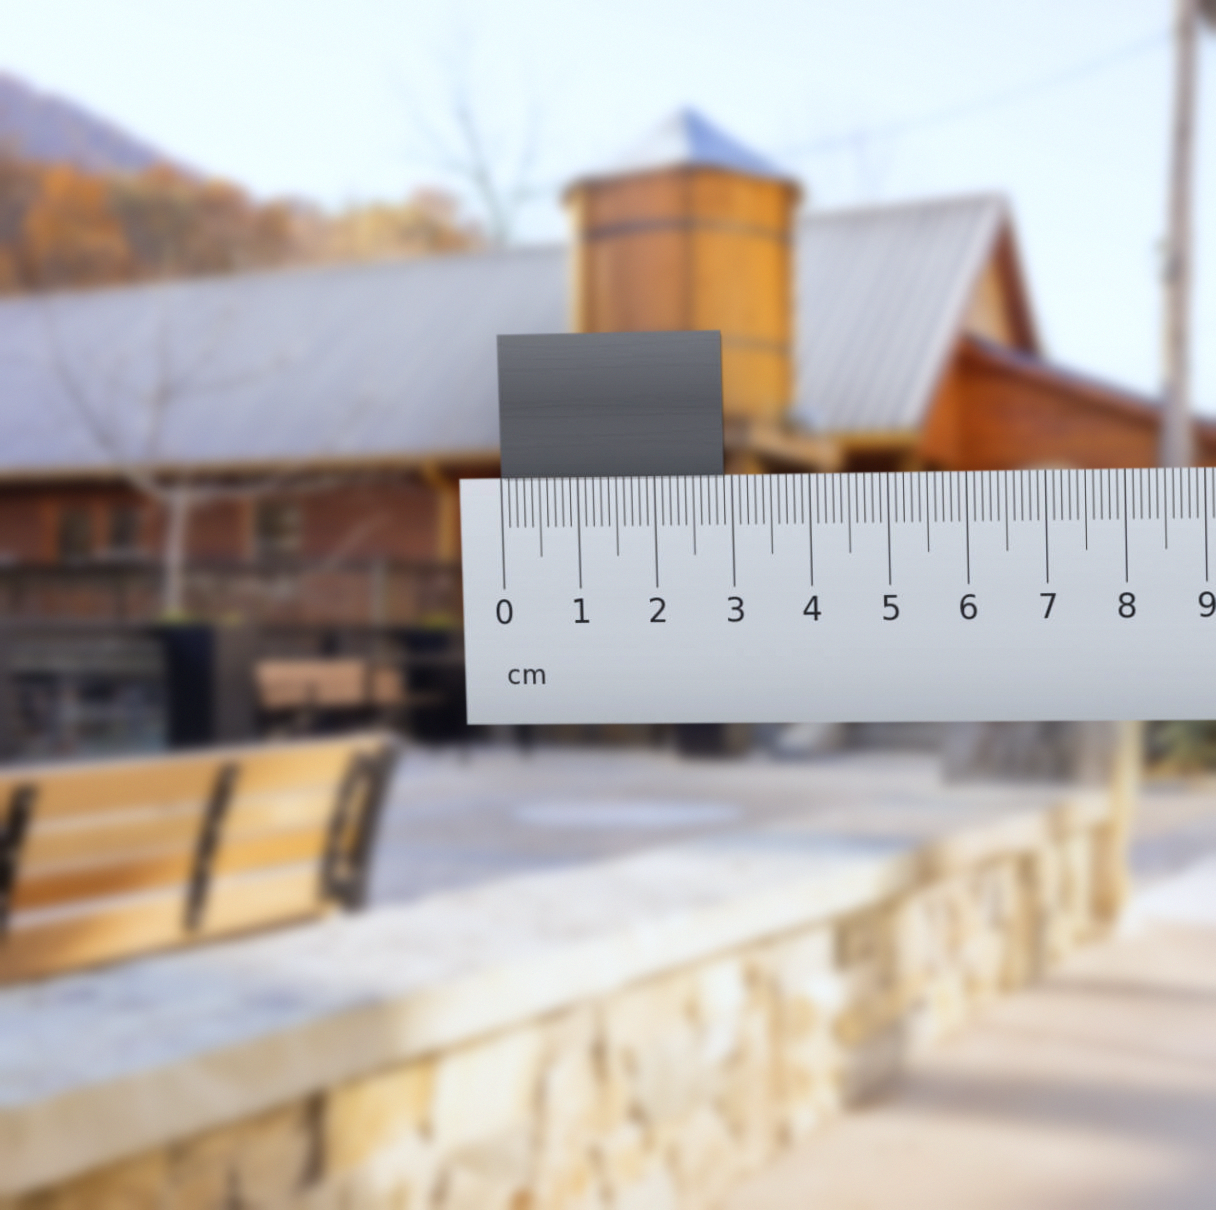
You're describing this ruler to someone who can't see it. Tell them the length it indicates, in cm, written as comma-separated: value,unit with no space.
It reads 2.9,cm
